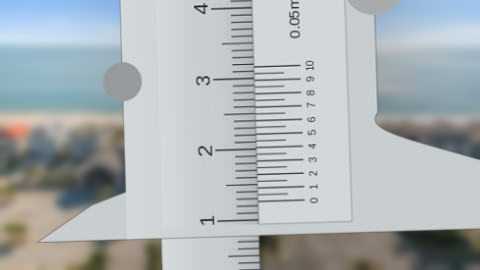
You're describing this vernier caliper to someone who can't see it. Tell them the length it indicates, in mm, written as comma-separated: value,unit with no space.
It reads 12.6,mm
